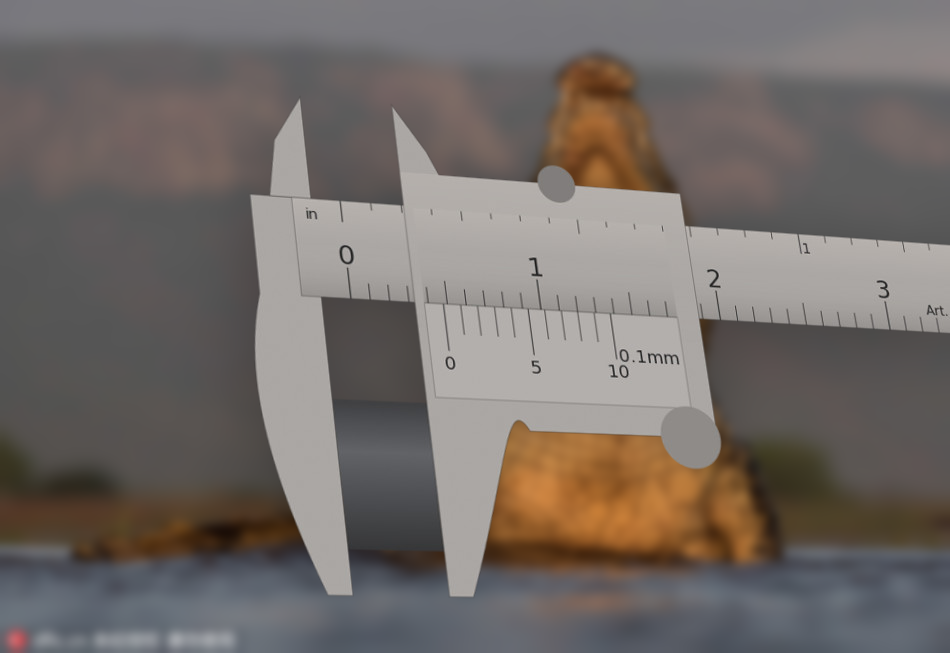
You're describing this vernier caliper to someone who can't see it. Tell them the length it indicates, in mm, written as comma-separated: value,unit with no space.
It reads 4.8,mm
